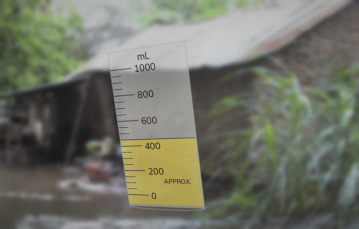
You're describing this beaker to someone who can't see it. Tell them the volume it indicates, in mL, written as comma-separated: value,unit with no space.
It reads 450,mL
